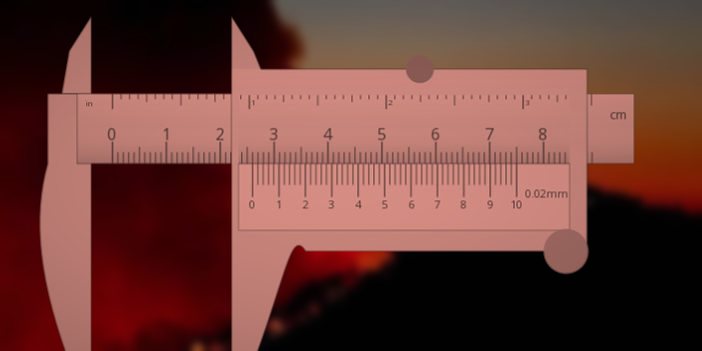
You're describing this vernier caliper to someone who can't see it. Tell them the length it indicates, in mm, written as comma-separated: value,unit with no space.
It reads 26.0,mm
